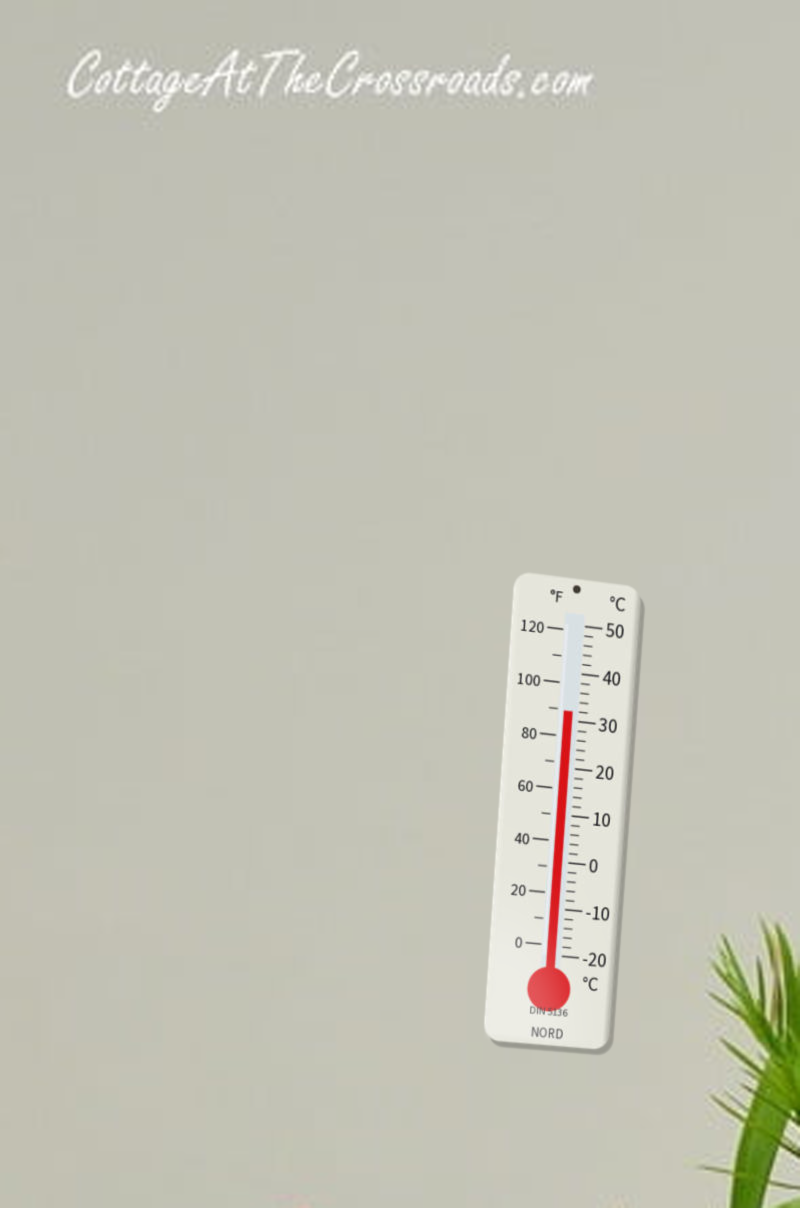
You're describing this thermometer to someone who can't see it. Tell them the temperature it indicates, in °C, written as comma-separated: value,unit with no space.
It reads 32,°C
